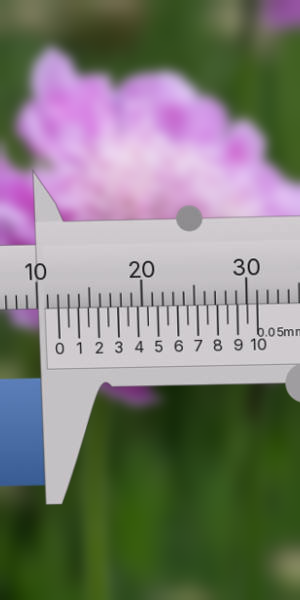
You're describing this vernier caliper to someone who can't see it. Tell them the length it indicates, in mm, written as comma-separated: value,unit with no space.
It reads 12.0,mm
